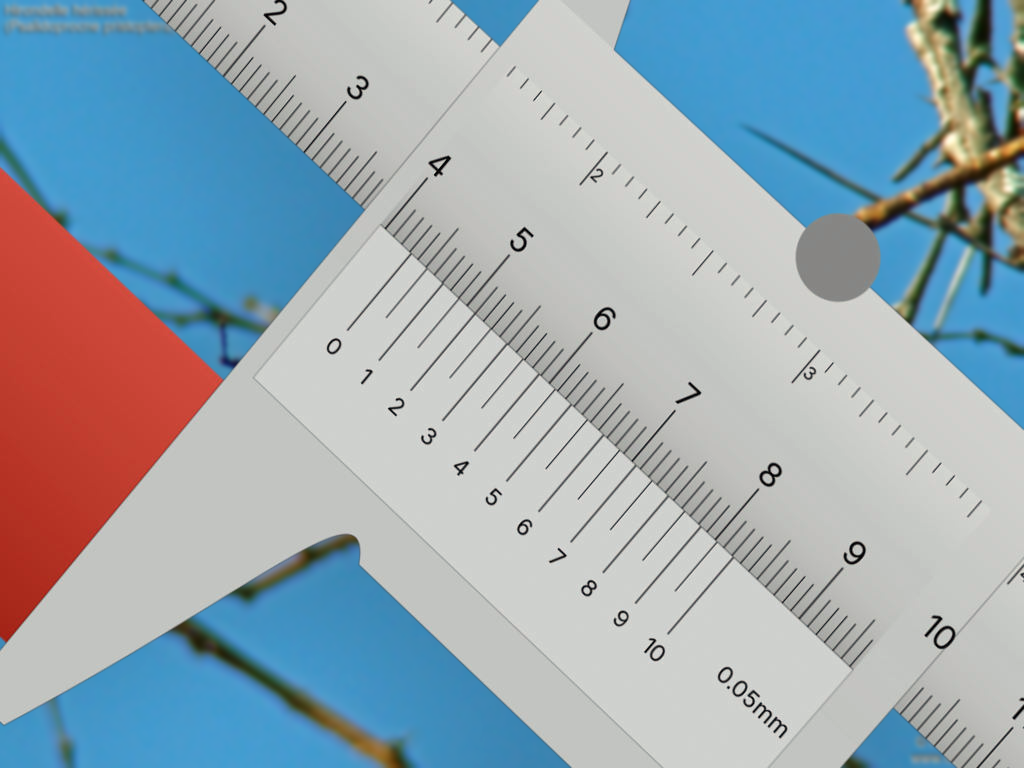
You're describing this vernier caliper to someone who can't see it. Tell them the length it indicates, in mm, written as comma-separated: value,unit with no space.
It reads 43.2,mm
